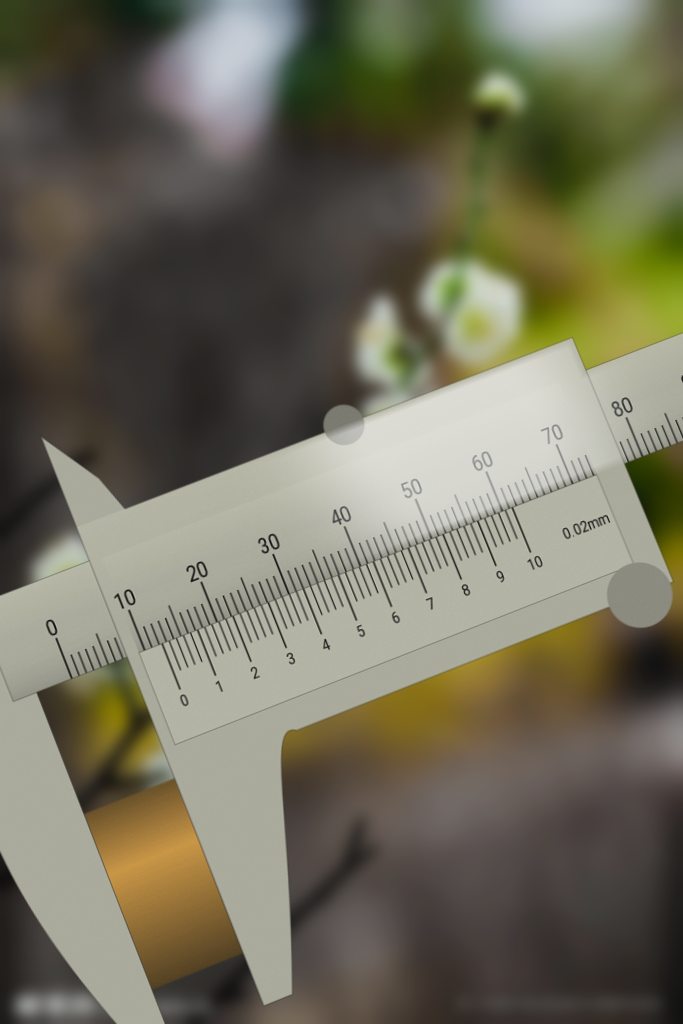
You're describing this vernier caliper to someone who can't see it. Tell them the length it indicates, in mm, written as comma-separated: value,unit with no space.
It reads 12.4,mm
